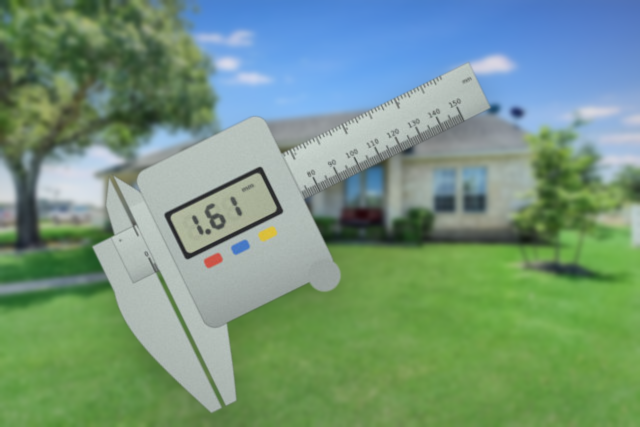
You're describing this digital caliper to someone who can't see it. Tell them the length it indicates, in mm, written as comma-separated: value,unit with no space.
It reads 1.61,mm
